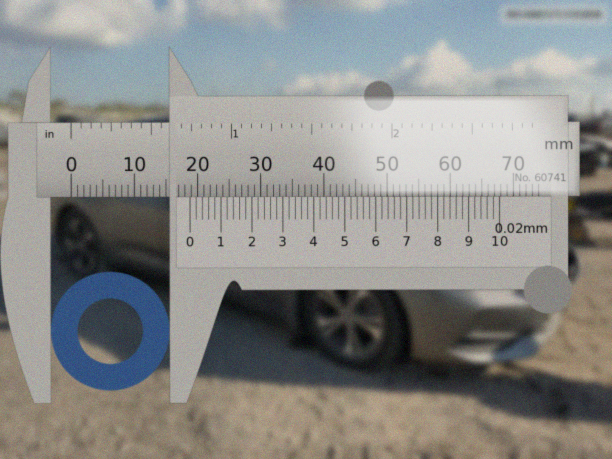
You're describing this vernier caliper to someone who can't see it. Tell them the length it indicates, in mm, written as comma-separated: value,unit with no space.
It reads 18.8,mm
